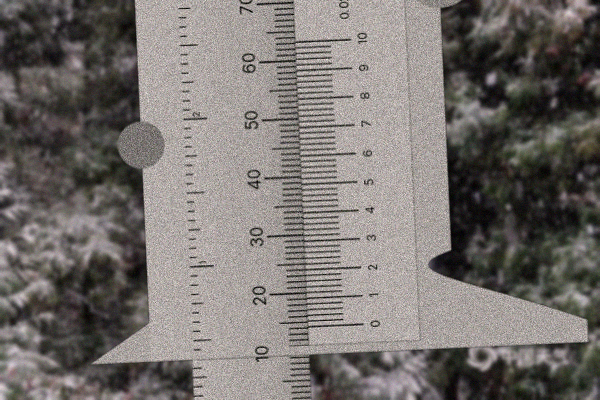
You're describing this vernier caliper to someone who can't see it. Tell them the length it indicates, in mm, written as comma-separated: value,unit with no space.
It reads 14.2,mm
